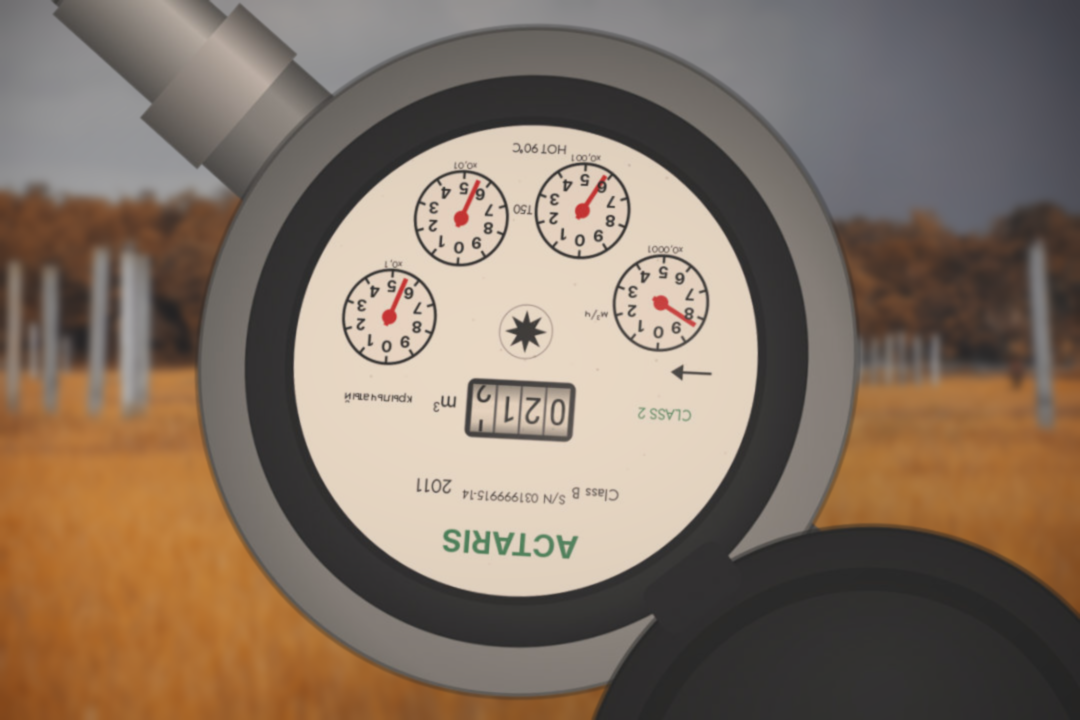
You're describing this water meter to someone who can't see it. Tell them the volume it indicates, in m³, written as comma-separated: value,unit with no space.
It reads 211.5558,m³
